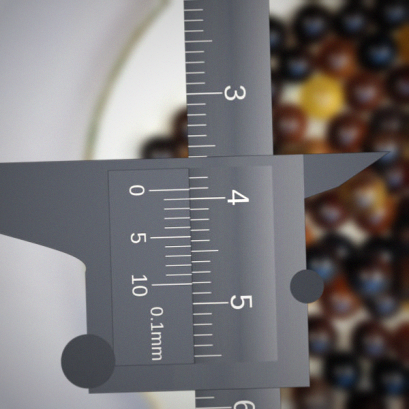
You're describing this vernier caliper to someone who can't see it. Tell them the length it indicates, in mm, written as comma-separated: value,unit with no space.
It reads 39.1,mm
